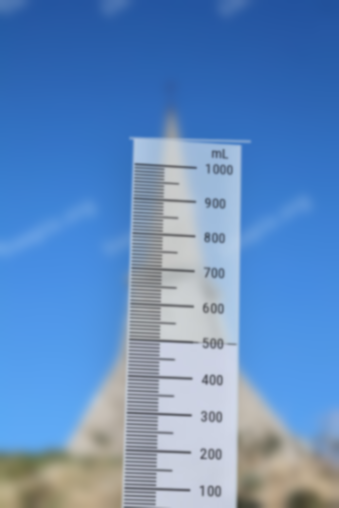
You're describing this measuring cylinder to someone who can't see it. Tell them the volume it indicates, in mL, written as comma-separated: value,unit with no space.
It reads 500,mL
